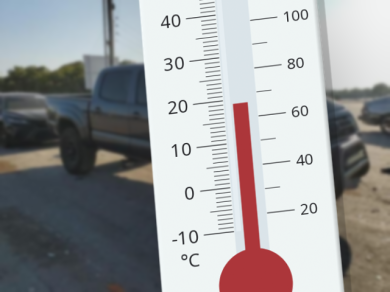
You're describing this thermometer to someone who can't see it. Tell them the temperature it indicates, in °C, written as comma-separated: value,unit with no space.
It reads 19,°C
